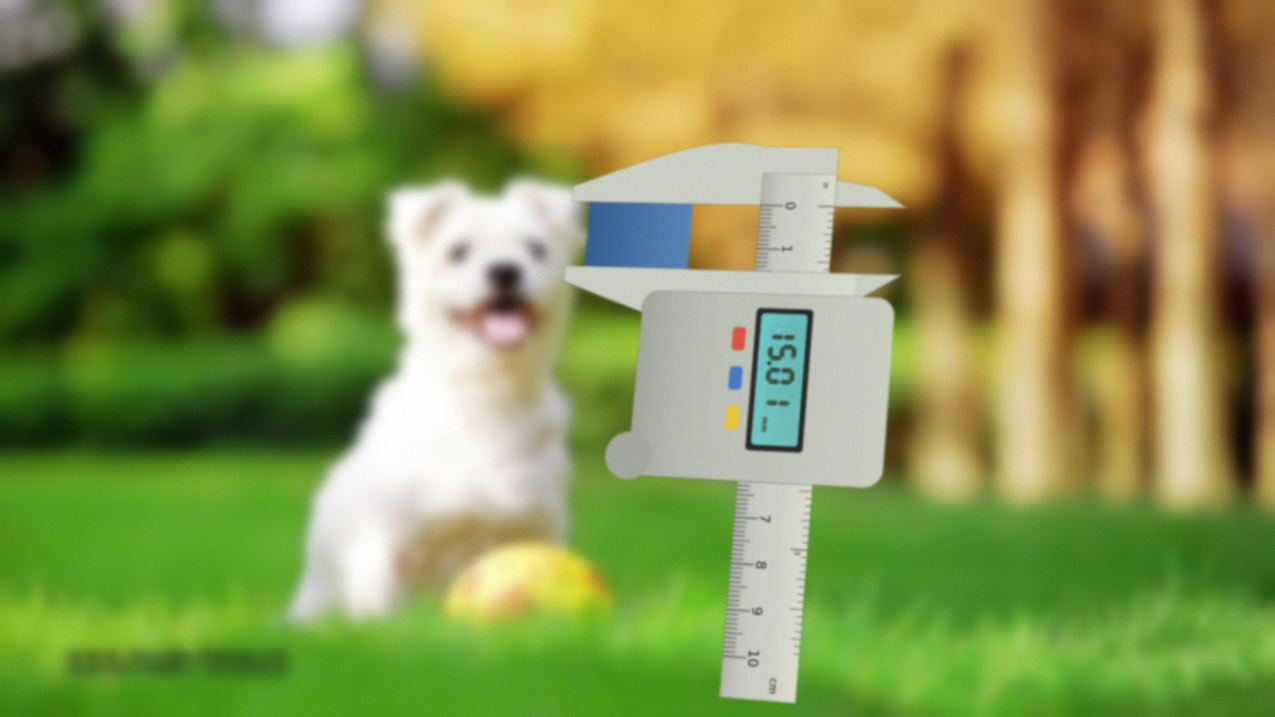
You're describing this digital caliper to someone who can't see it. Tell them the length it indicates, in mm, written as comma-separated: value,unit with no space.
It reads 15.01,mm
